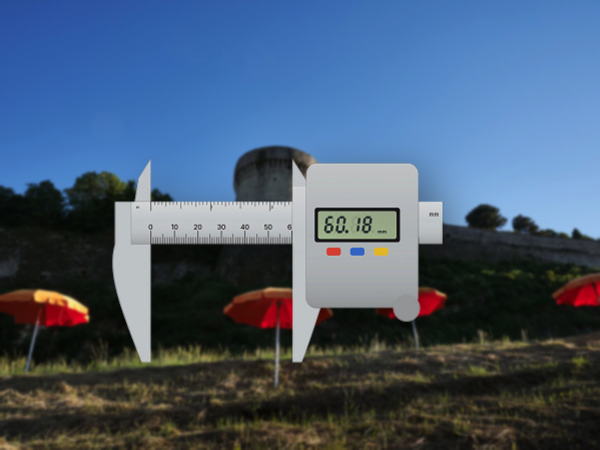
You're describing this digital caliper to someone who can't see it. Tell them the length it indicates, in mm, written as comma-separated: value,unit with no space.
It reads 60.18,mm
